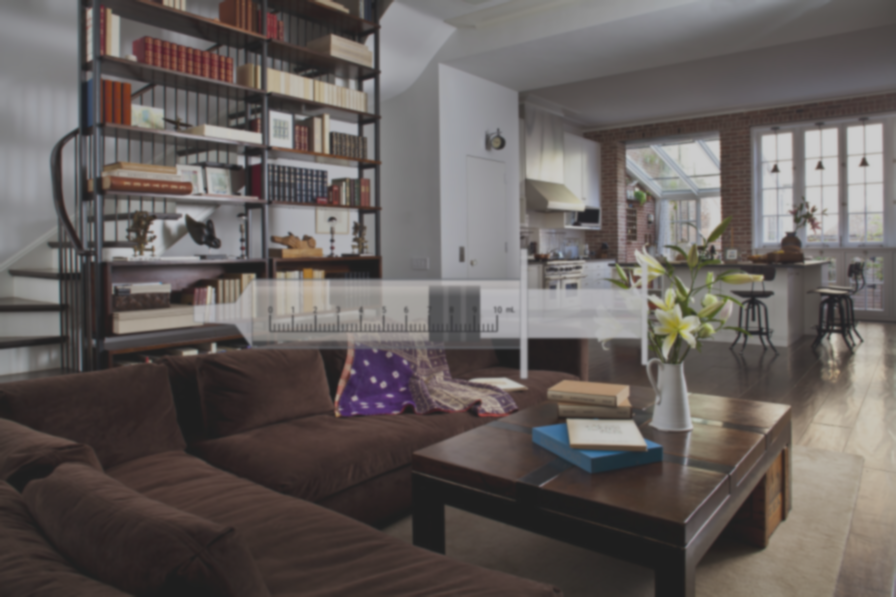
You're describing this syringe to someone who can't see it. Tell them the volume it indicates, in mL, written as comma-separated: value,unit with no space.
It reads 7,mL
